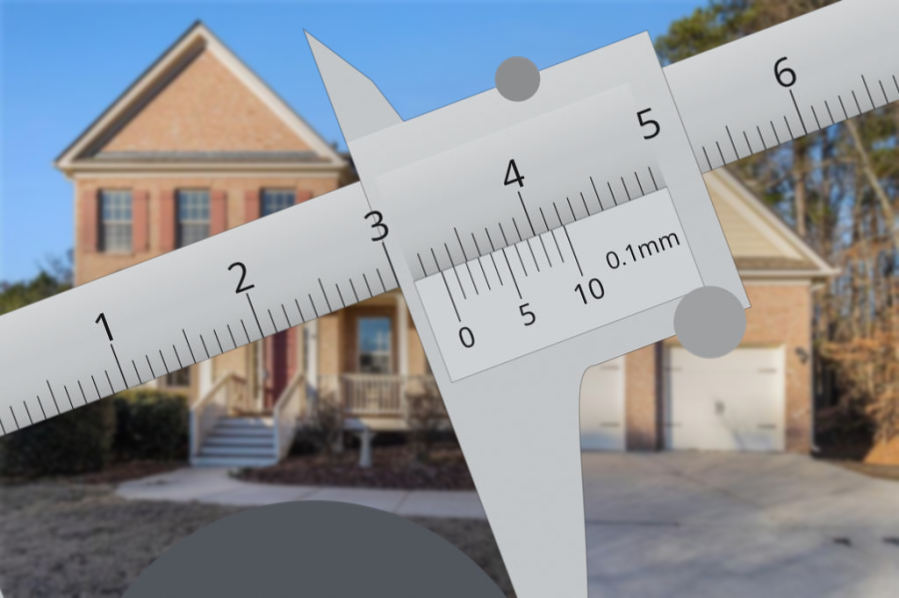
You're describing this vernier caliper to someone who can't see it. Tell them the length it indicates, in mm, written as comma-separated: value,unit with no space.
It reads 33.1,mm
